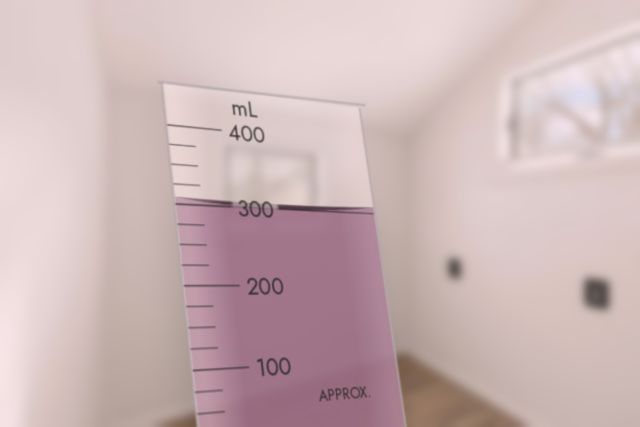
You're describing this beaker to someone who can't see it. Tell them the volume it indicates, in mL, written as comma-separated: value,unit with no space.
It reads 300,mL
